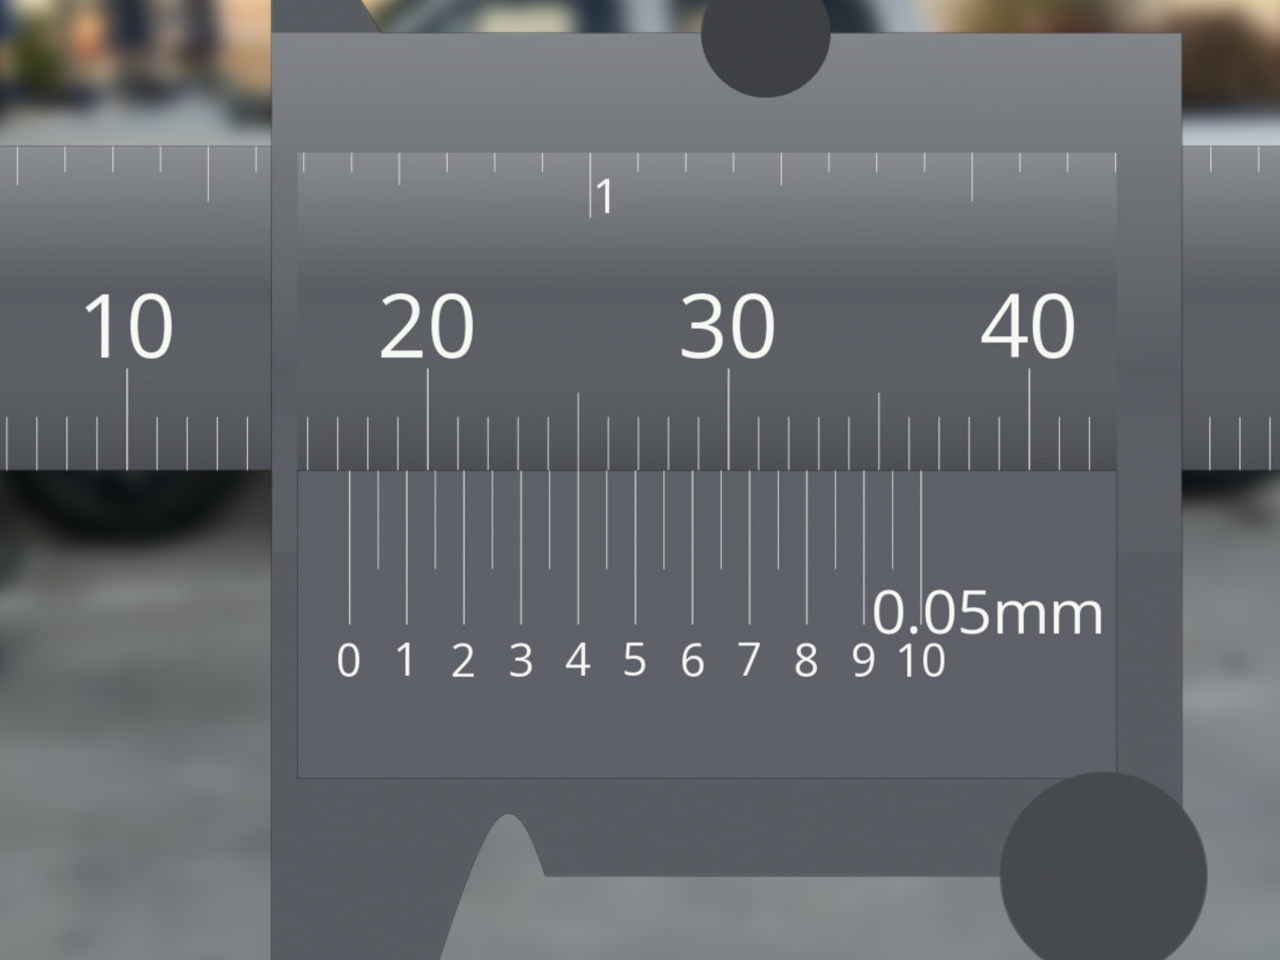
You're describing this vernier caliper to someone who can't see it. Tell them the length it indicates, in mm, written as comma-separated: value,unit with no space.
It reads 17.40,mm
